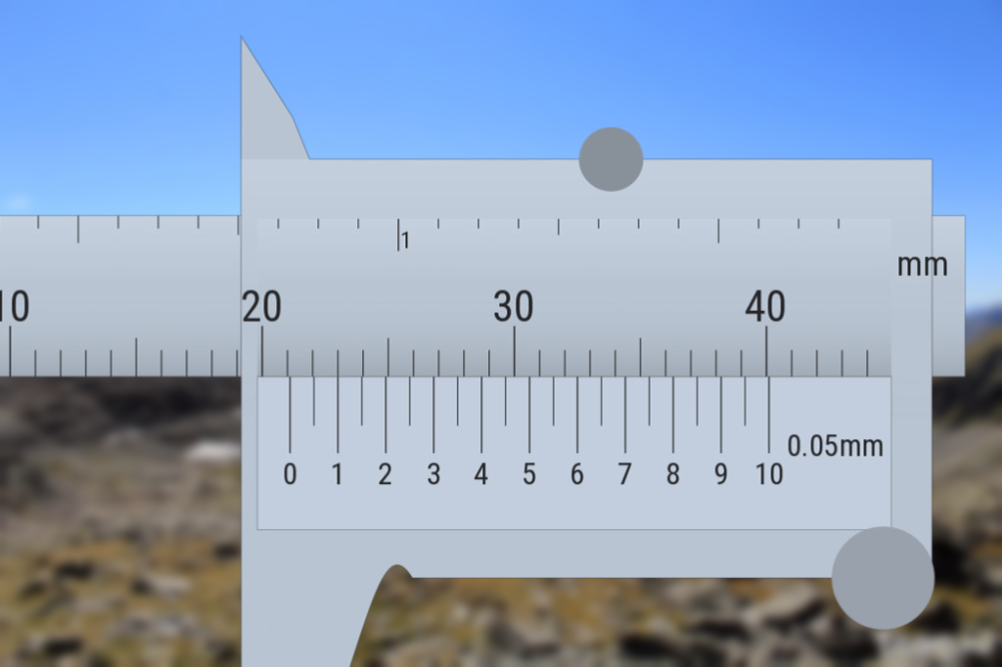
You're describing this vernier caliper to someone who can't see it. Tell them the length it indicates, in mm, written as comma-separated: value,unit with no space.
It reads 21.10,mm
